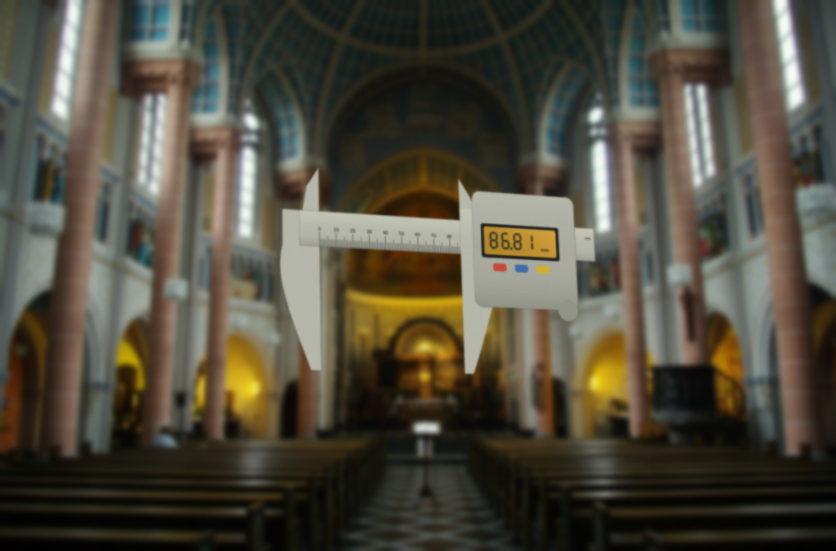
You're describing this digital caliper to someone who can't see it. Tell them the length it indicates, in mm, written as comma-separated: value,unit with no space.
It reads 86.81,mm
